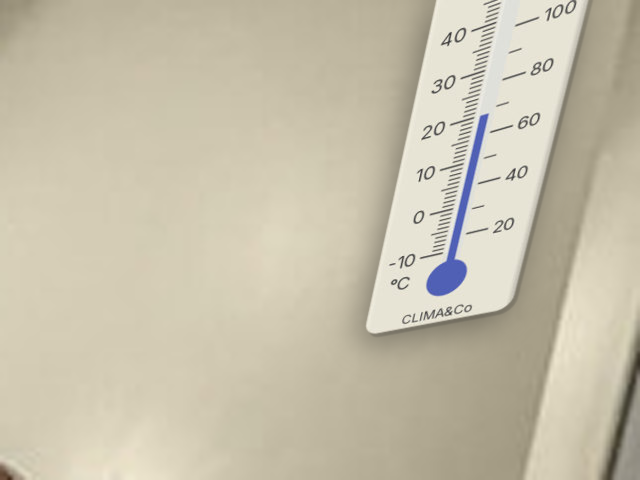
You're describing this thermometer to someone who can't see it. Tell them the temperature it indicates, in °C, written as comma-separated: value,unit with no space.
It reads 20,°C
